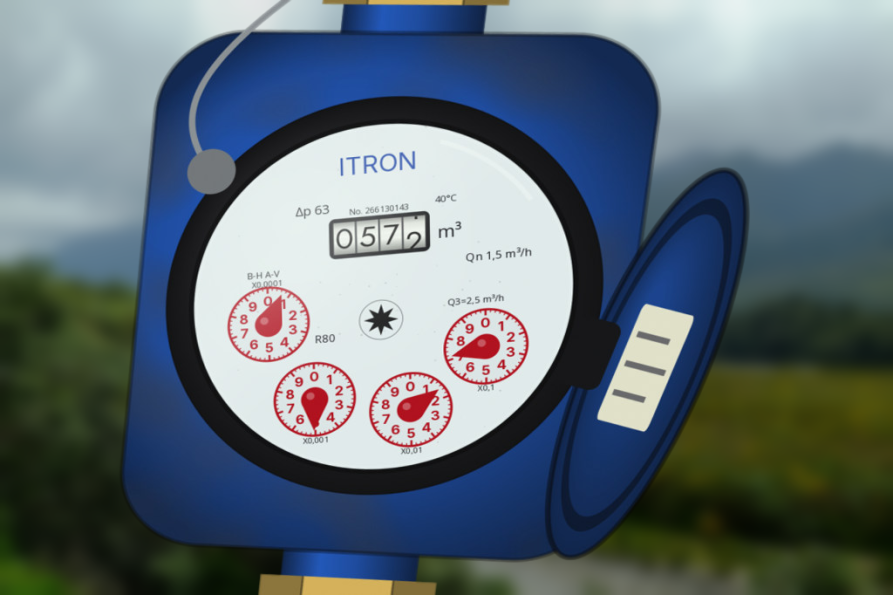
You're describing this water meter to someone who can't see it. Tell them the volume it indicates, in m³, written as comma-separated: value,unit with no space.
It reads 571.7150,m³
